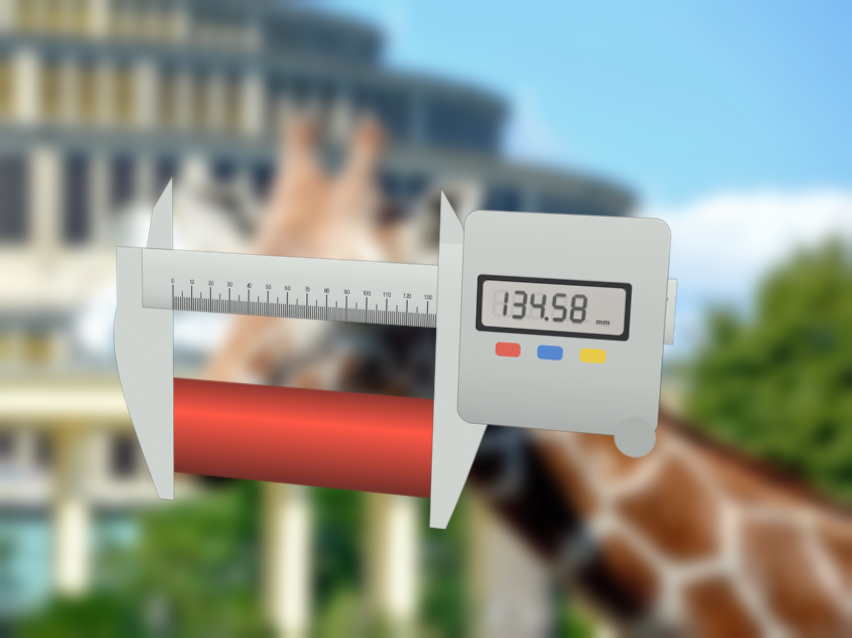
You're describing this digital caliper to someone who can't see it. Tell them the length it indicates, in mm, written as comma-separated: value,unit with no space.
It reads 134.58,mm
